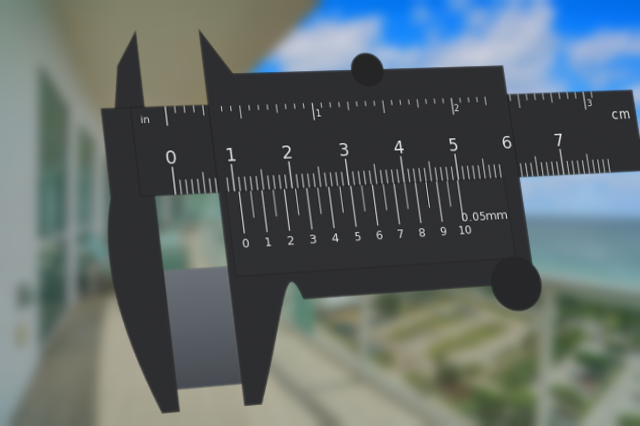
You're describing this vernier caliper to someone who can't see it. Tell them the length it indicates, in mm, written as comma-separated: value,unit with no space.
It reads 10.8,mm
